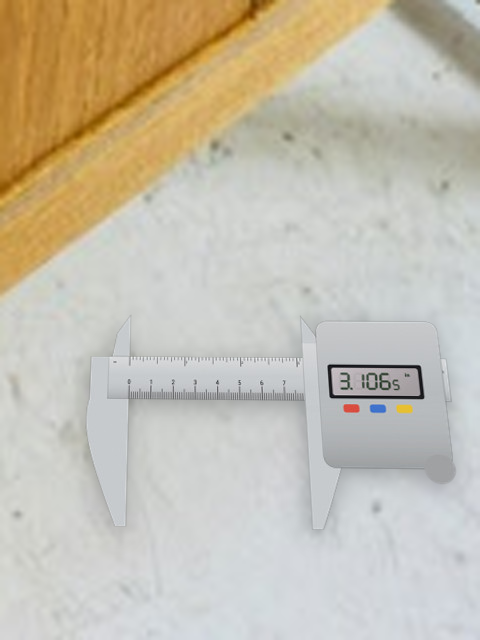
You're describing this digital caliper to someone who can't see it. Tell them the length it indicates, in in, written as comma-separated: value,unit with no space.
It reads 3.1065,in
